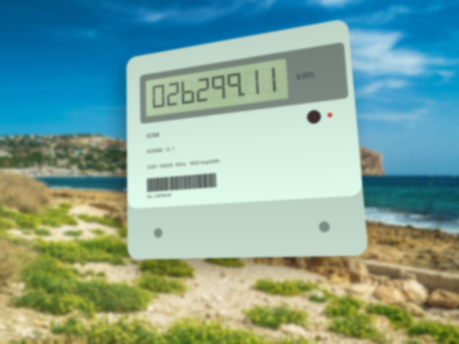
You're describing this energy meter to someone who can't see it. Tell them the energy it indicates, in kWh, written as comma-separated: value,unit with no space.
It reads 26299.11,kWh
